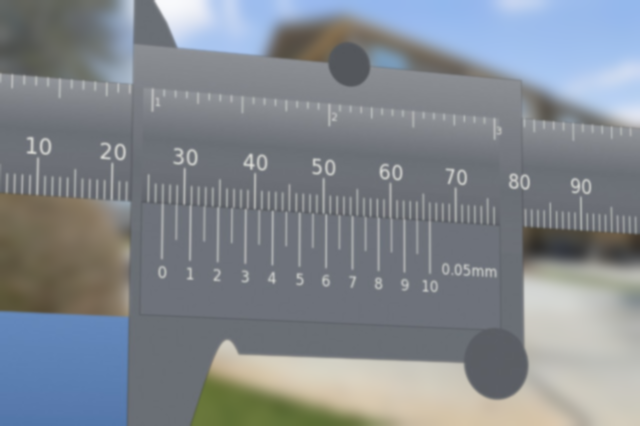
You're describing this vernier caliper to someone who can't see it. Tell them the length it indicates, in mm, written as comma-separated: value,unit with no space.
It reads 27.0,mm
